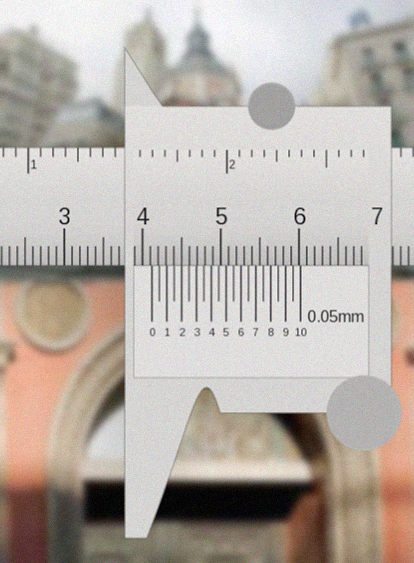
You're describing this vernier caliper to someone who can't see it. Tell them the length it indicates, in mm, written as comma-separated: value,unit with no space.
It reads 41.2,mm
